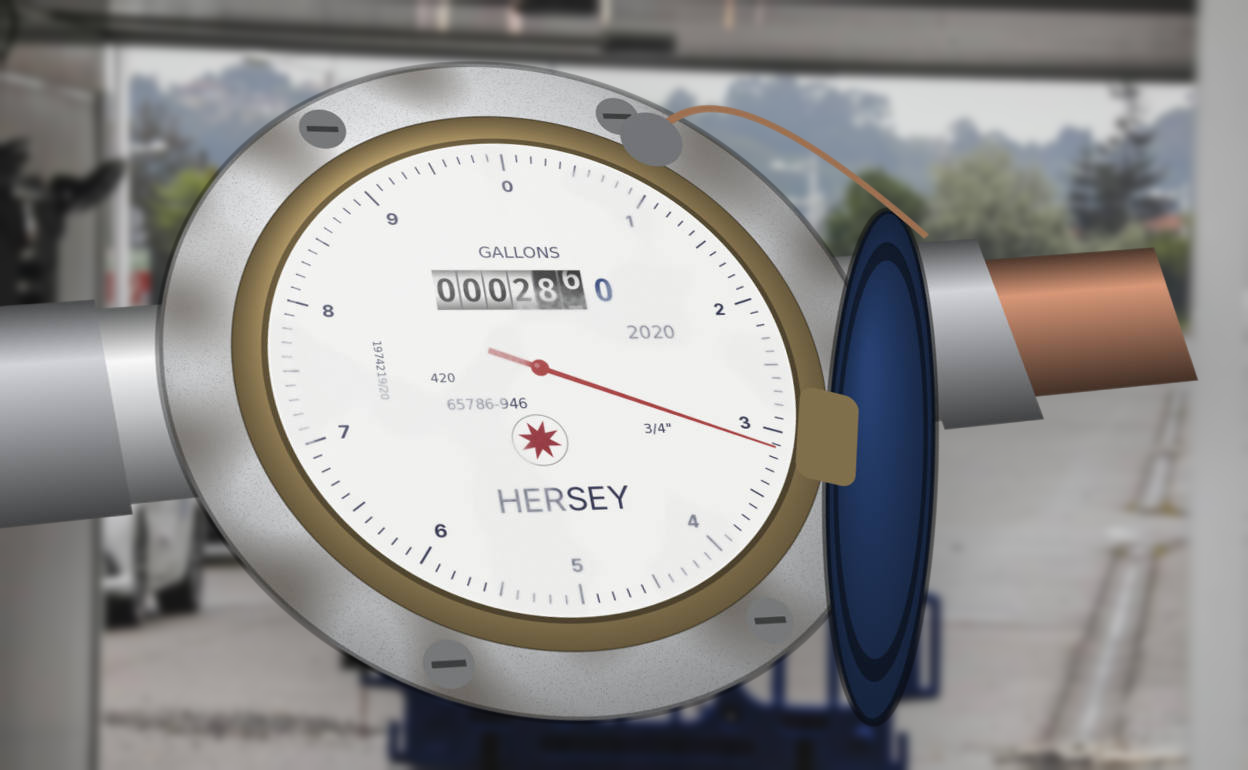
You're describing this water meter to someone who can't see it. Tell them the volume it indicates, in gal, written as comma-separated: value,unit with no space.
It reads 2863.1,gal
